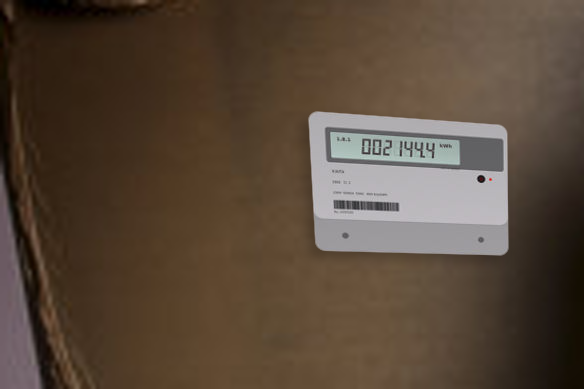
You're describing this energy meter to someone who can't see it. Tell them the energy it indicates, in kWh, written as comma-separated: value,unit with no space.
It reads 2144.4,kWh
